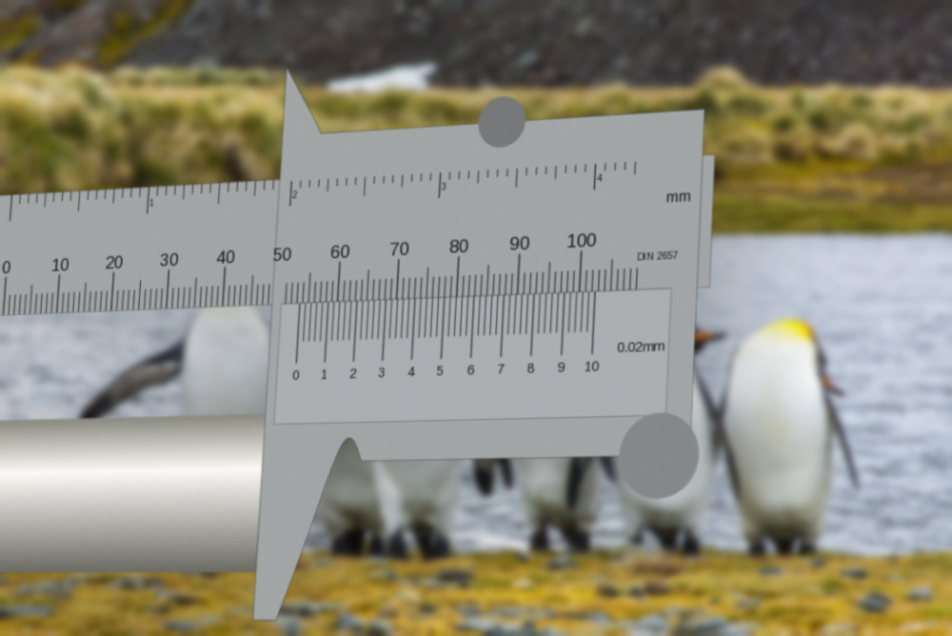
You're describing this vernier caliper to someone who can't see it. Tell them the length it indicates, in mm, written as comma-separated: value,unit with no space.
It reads 53.5,mm
